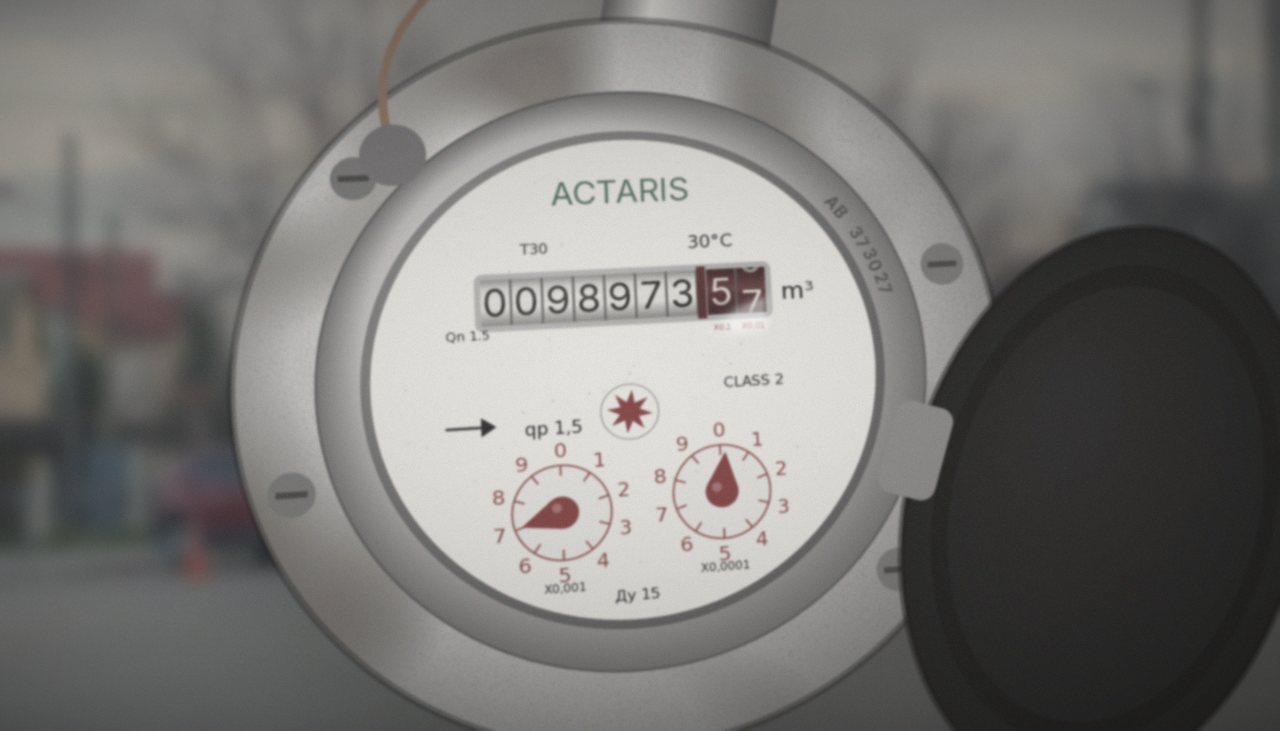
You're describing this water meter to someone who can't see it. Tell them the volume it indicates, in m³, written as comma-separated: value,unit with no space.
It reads 98973.5670,m³
